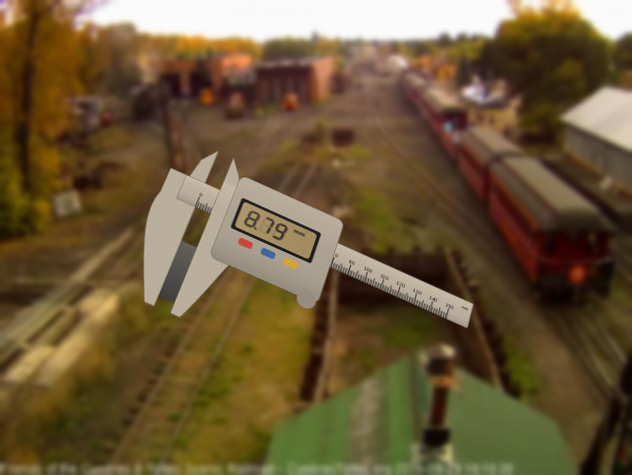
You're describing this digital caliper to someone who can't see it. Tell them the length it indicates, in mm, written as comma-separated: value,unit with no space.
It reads 8.79,mm
